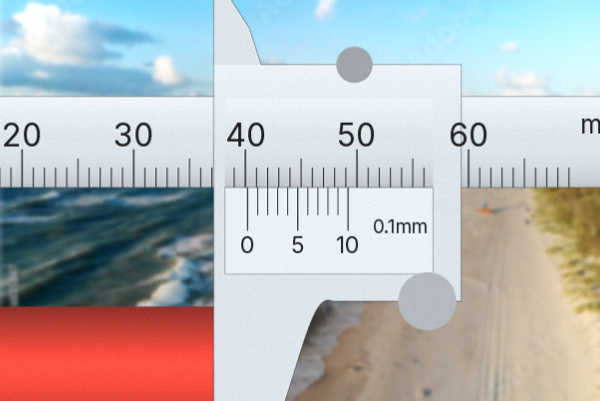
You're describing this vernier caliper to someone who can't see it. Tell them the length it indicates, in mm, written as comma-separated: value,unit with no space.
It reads 40.2,mm
